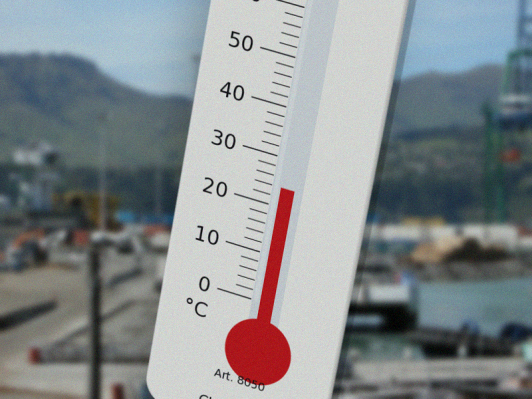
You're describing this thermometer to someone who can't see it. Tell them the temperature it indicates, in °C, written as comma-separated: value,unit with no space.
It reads 24,°C
